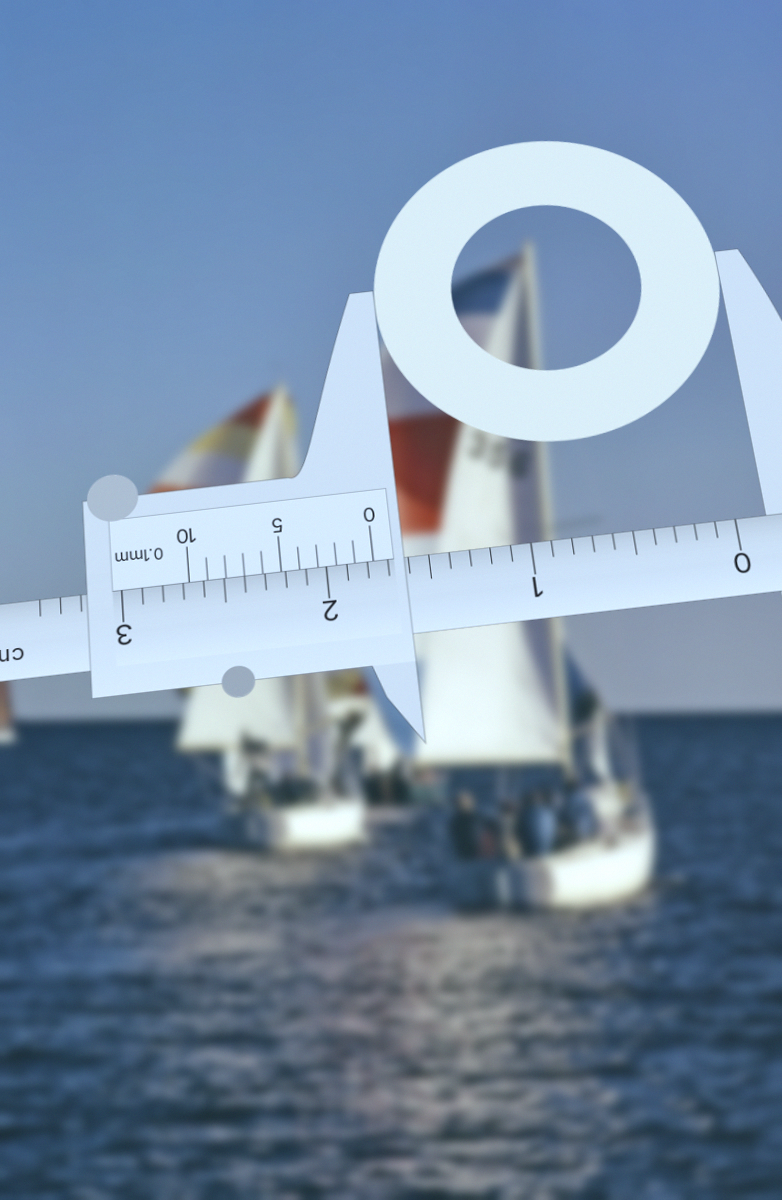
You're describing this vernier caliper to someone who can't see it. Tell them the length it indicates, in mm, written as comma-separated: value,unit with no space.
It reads 17.7,mm
